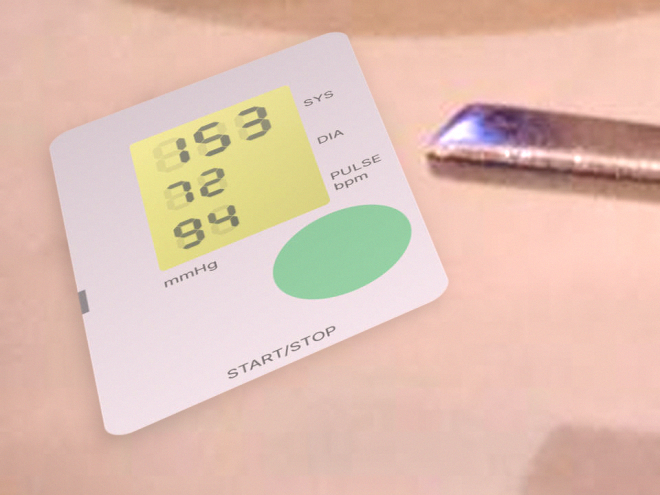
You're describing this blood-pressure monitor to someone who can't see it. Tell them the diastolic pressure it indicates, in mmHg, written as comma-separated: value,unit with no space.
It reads 72,mmHg
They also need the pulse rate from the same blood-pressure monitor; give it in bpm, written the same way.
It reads 94,bpm
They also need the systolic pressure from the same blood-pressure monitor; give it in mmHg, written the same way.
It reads 153,mmHg
